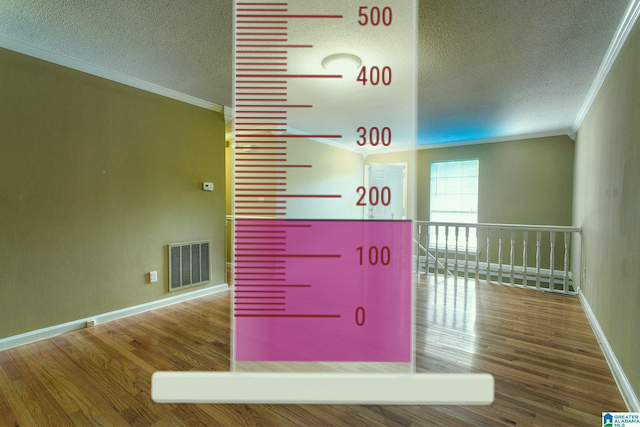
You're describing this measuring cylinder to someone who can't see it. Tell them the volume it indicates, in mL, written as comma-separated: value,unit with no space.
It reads 160,mL
